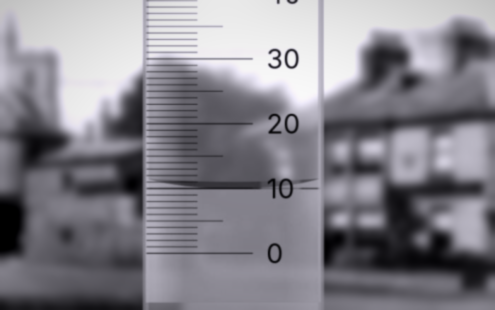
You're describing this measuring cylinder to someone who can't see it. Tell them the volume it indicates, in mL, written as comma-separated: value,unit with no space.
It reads 10,mL
